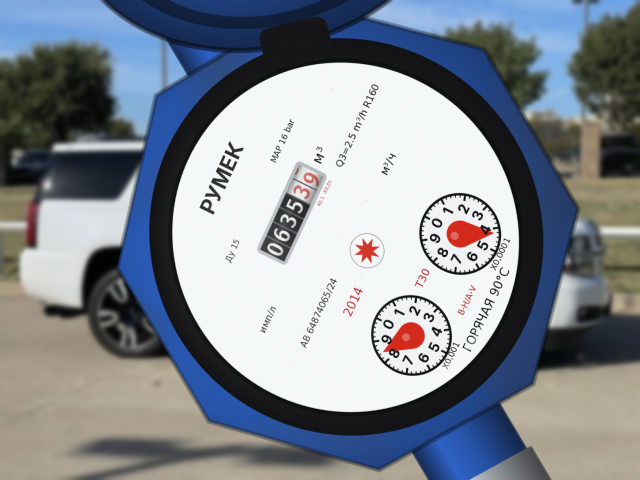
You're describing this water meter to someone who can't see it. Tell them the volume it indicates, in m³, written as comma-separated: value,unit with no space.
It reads 635.3884,m³
